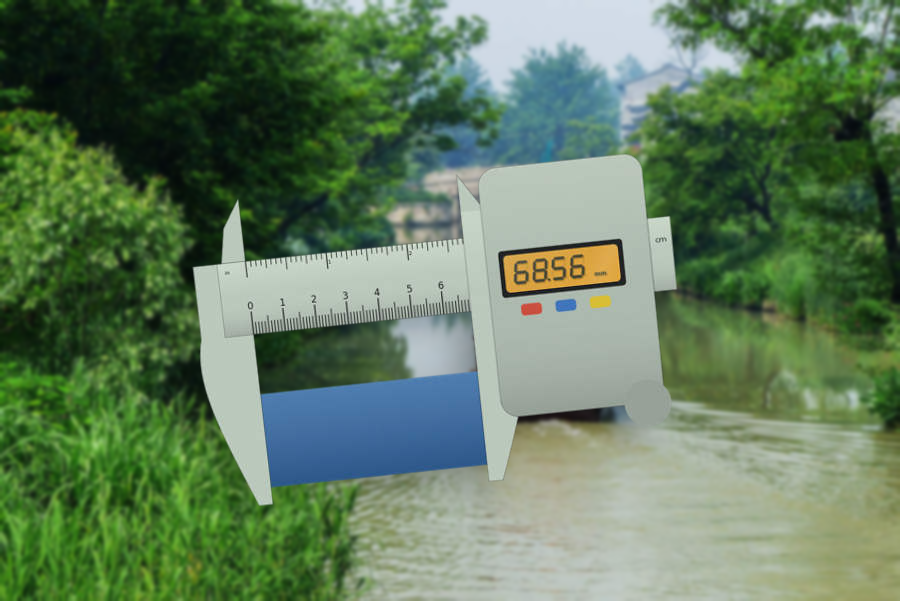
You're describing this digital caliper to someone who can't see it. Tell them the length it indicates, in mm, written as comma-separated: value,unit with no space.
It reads 68.56,mm
